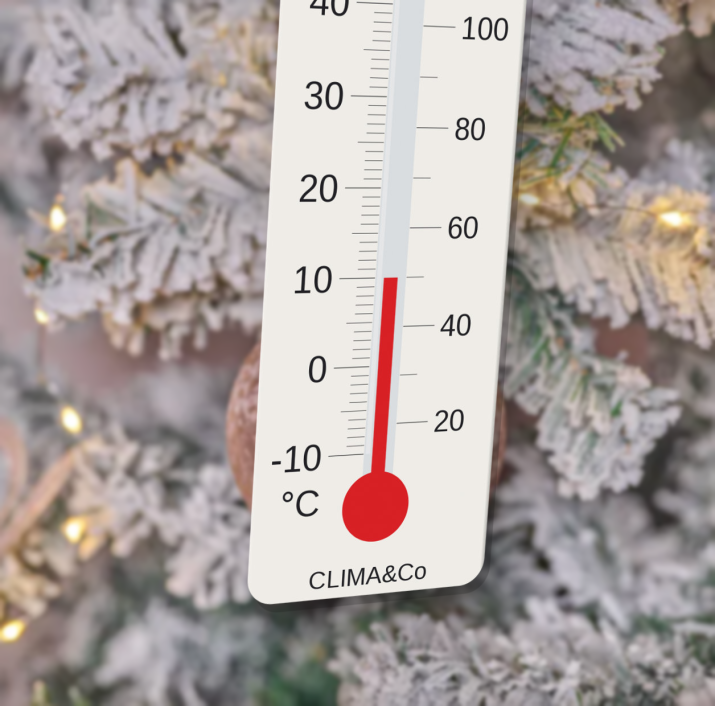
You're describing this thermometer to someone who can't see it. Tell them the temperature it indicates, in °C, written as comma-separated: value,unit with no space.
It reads 10,°C
